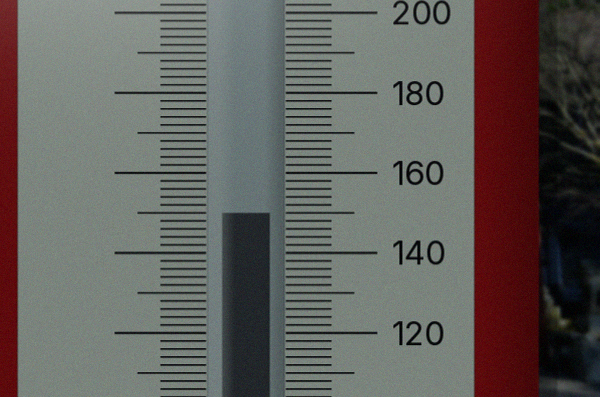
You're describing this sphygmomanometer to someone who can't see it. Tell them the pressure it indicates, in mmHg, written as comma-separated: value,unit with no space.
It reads 150,mmHg
